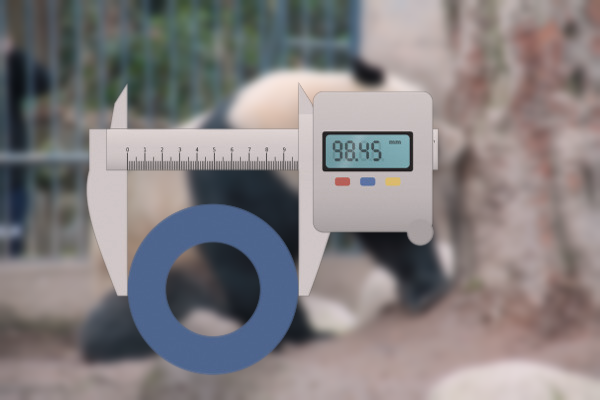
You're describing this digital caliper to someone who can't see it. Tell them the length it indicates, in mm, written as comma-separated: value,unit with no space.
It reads 98.45,mm
